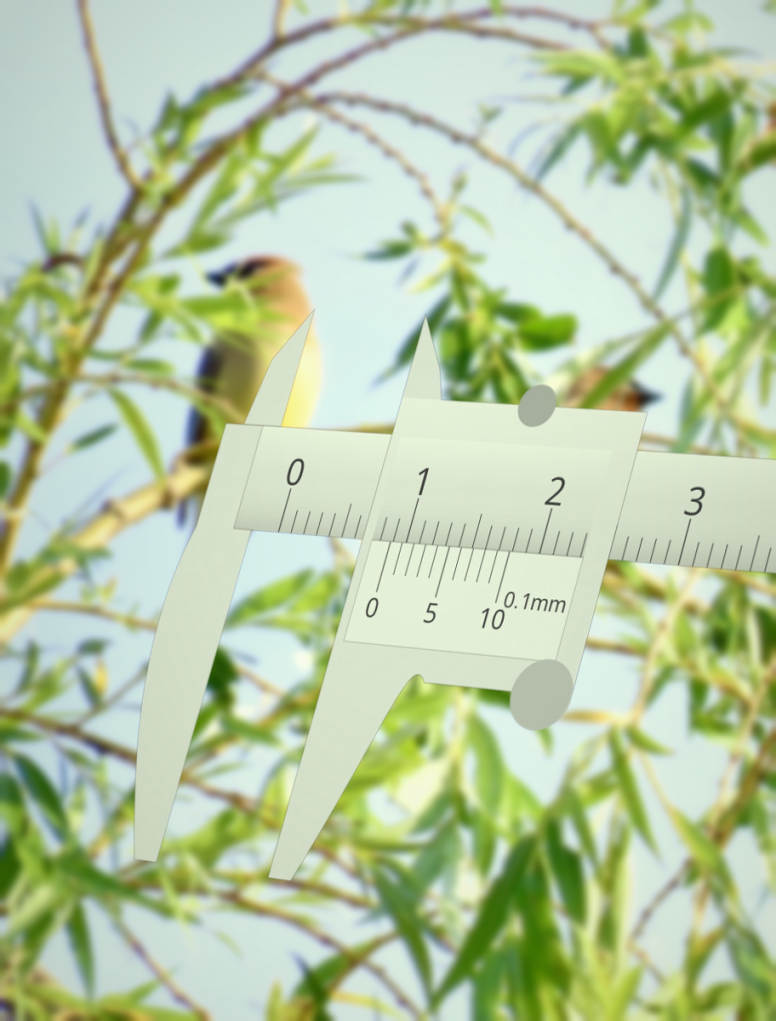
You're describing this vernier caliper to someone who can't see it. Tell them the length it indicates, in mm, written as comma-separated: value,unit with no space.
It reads 8.8,mm
